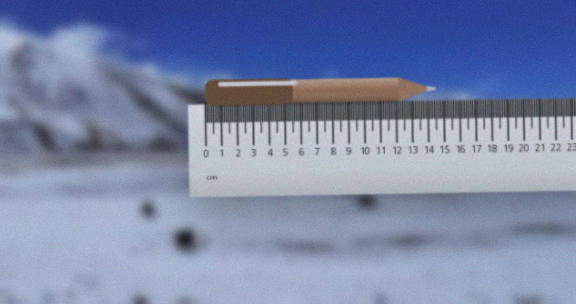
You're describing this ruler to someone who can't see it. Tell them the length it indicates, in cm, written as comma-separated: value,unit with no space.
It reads 14.5,cm
